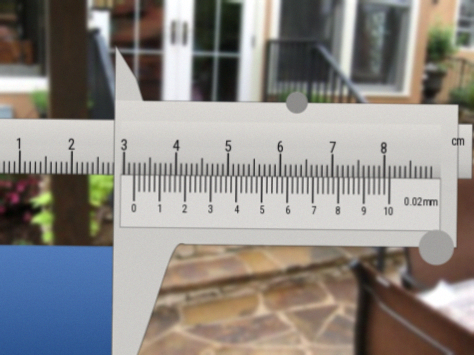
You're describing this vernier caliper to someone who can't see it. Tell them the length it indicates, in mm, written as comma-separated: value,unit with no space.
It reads 32.0,mm
